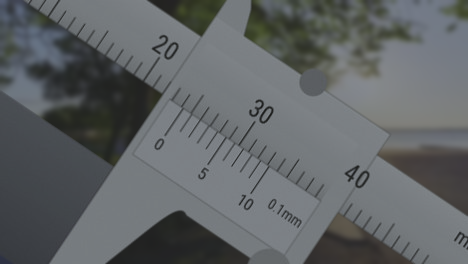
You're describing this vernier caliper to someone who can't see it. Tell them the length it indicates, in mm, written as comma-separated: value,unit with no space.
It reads 24.2,mm
